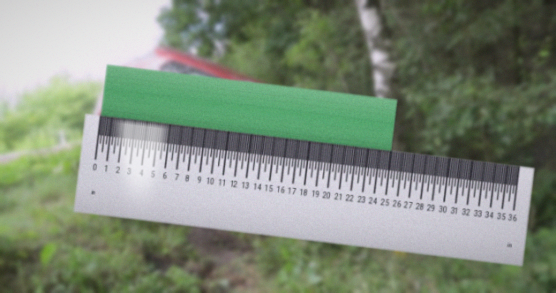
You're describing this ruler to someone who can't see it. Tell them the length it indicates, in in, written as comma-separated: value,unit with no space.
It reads 25,in
